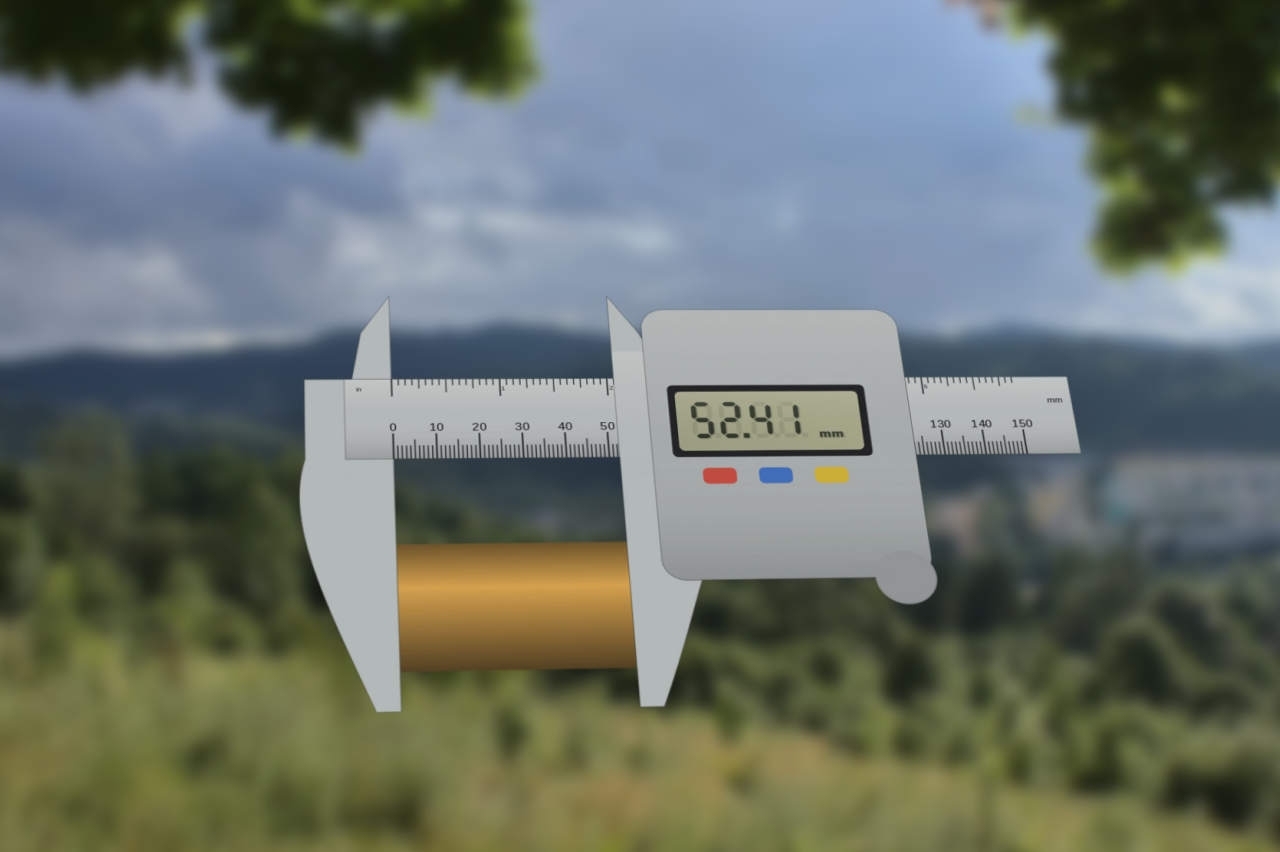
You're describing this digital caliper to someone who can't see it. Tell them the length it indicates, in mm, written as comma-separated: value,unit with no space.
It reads 52.41,mm
